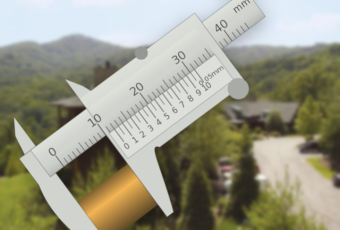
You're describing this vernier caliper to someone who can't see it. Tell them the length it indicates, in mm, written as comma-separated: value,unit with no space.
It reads 12.0,mm
